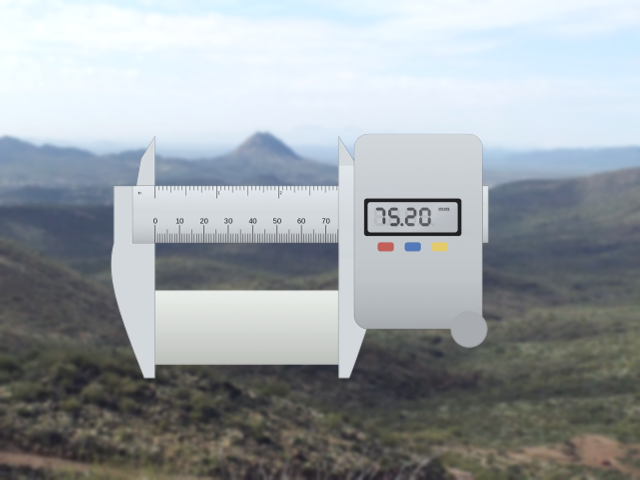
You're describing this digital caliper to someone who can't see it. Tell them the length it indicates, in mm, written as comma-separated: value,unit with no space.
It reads 75.20,mm
